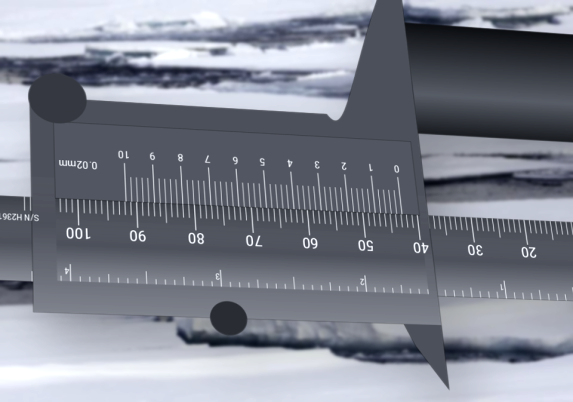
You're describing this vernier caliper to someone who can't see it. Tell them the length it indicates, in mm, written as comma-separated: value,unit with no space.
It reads 42.8,mm
